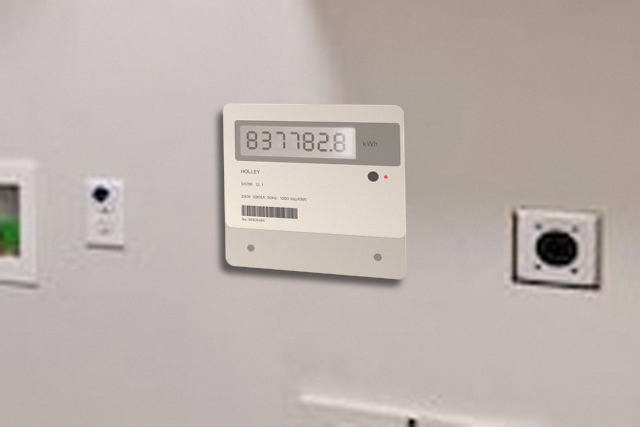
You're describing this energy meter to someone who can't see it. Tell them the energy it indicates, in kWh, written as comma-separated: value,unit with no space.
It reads 837782.8,kWh
